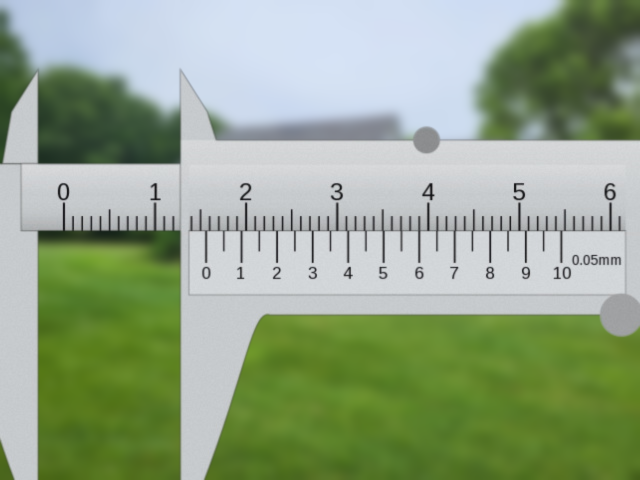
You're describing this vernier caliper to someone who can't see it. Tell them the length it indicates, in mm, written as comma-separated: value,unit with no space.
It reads 15.6,mm
